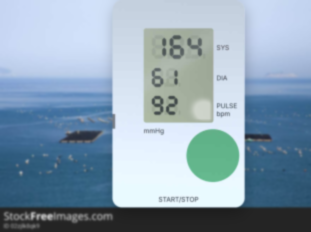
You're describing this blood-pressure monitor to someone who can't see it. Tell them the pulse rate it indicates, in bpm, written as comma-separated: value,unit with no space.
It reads 92,bpm
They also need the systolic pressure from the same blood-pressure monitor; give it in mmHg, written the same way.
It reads 164,mmHg
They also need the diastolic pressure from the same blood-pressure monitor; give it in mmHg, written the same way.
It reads 61,mmHg
